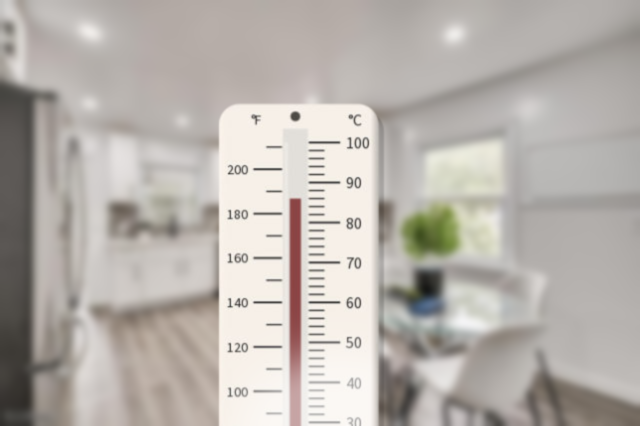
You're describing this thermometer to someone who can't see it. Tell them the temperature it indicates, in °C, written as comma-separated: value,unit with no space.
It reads 86,°C
